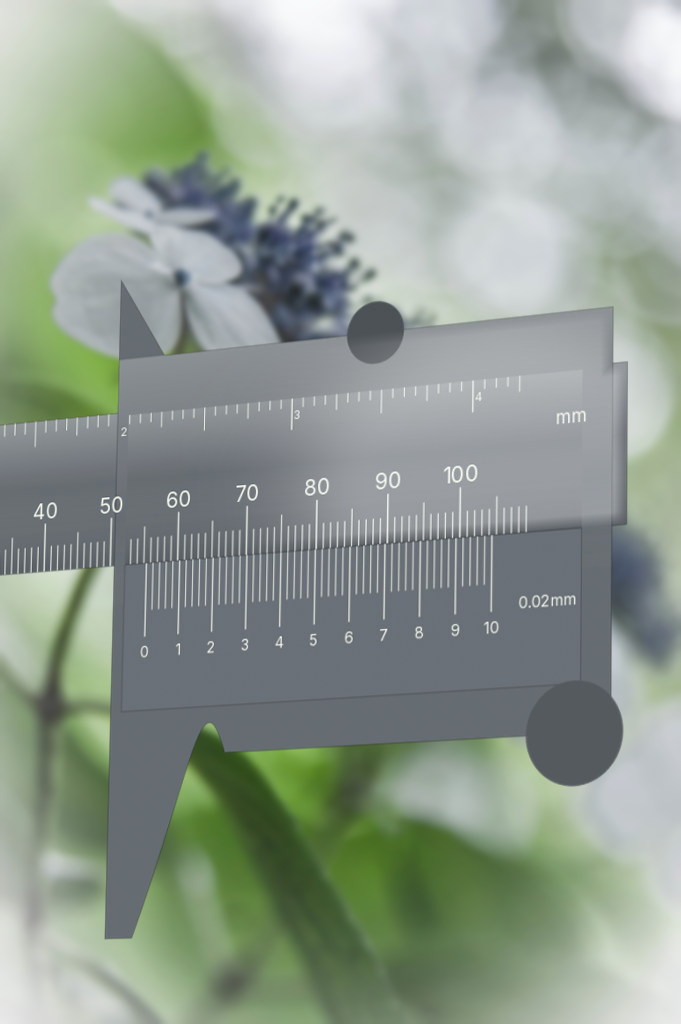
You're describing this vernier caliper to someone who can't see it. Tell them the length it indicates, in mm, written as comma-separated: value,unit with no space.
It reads 55.4,mm
